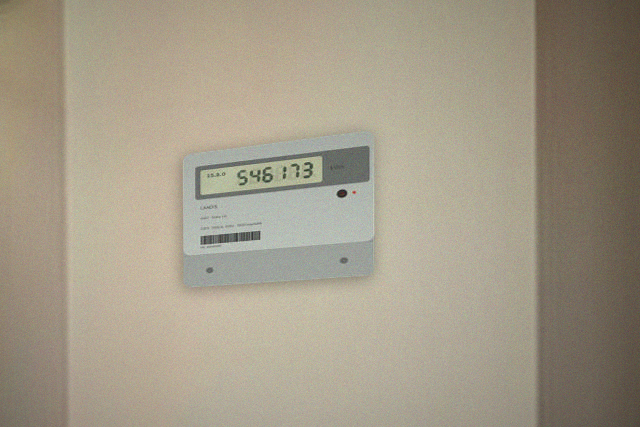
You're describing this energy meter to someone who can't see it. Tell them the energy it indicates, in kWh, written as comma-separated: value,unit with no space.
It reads 546173,kWh
